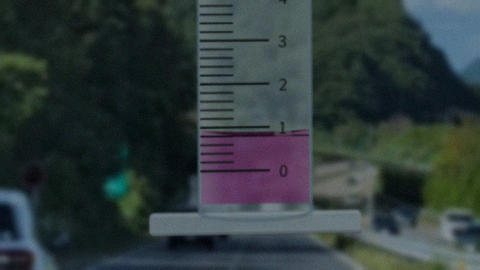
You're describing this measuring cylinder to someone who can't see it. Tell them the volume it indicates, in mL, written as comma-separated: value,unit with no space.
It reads 0.8,mL
